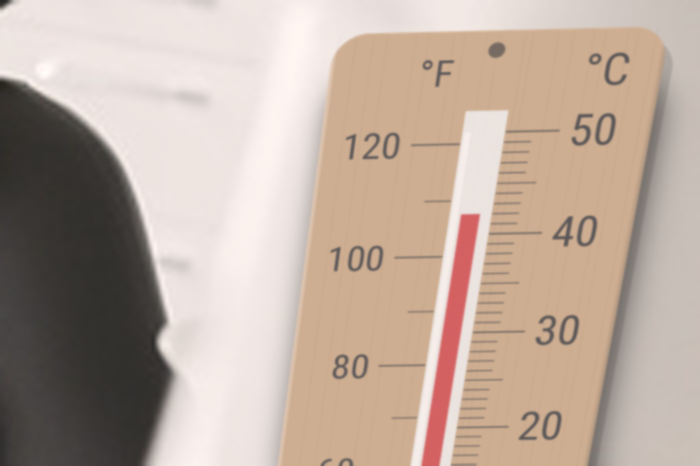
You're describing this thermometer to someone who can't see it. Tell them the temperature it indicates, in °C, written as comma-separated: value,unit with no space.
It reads 42,°C
